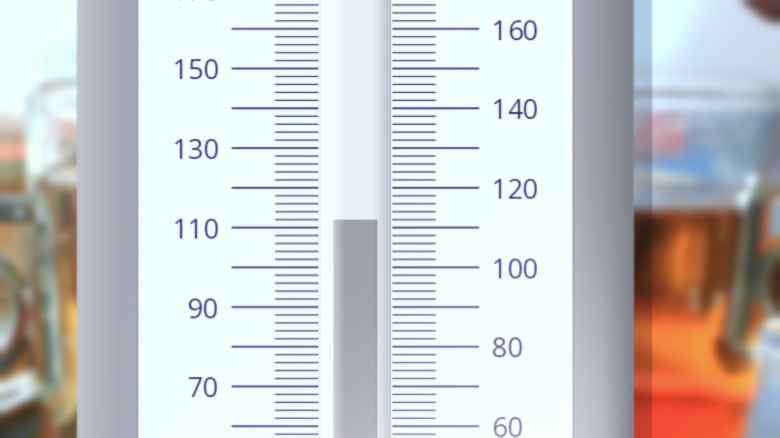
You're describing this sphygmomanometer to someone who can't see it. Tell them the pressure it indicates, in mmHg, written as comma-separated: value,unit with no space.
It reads 112,mmHg
